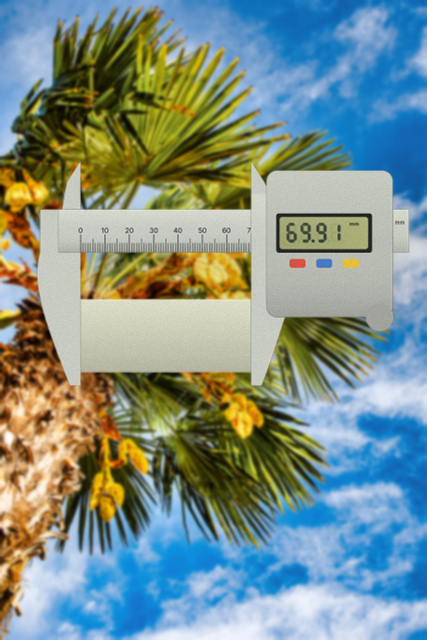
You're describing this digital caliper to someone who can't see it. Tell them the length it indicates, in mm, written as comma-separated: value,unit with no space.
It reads 69.91,mm
